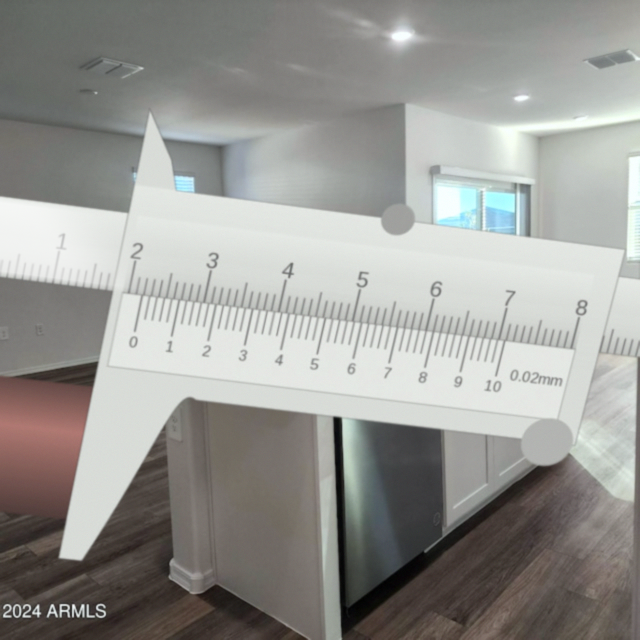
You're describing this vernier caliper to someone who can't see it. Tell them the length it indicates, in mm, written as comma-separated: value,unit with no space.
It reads 21.8,mm
